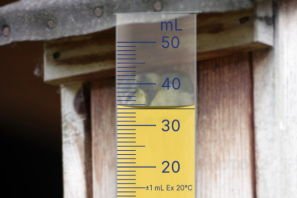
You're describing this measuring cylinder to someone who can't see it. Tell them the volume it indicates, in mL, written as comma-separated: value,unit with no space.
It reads 34,mL
